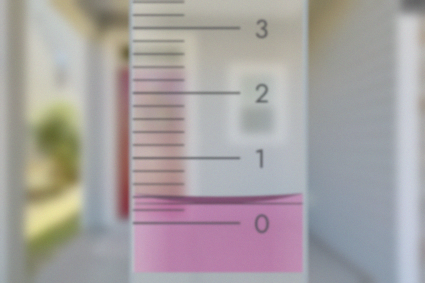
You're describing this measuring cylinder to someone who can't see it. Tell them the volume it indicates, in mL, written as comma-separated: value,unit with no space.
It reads 0.3,mL
